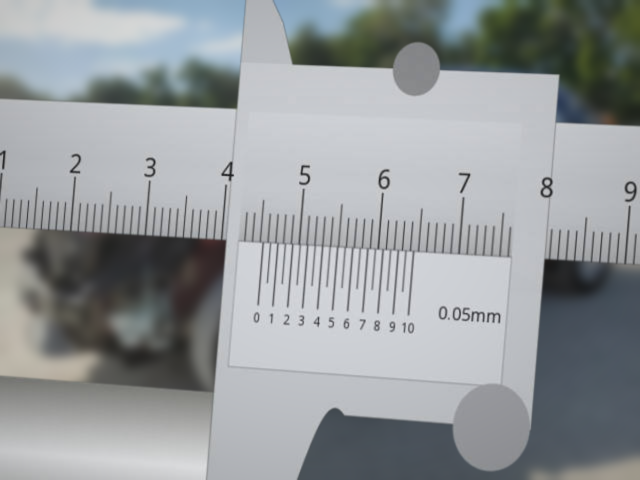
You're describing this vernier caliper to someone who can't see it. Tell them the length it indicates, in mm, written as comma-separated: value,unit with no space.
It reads 45.4,mm
